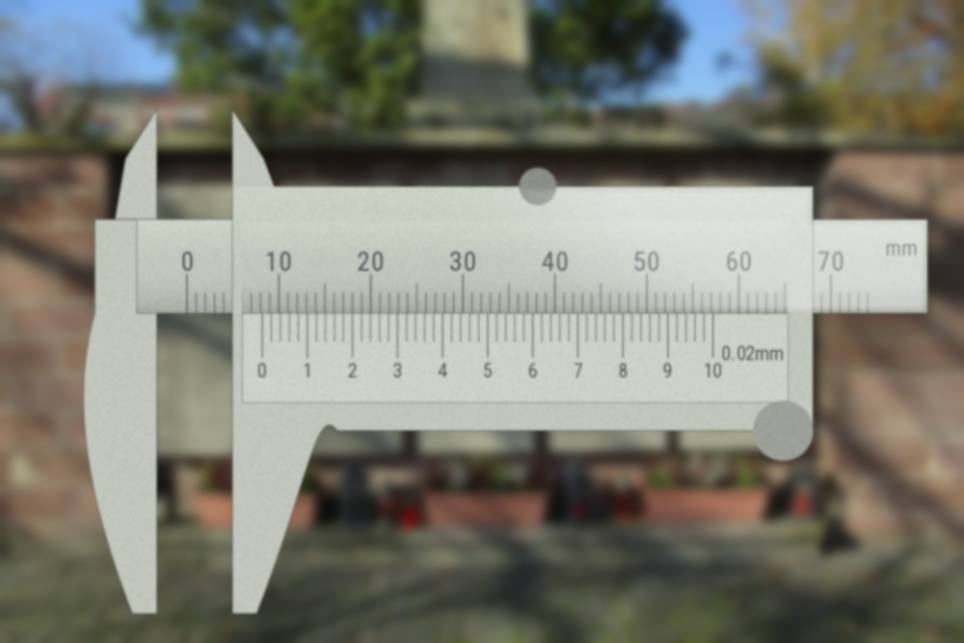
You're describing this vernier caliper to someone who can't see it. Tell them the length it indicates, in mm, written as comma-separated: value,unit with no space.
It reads 8.2,mm
